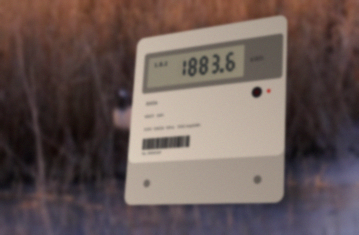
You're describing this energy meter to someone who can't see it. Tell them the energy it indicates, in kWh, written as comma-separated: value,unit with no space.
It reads 1883.6,kWh
